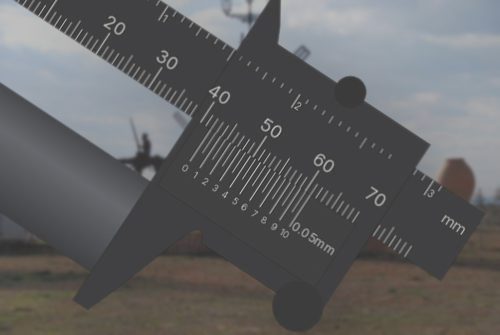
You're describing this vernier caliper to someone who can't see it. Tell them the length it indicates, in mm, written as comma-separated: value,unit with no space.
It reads 42.0,mm
